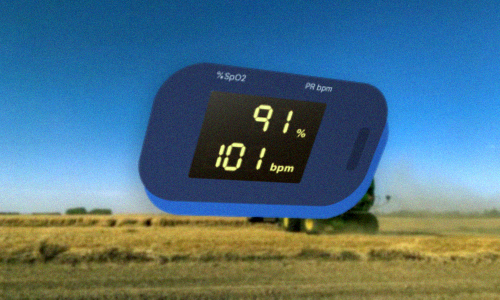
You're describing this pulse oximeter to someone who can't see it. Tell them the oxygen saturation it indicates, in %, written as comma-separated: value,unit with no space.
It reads 91,%
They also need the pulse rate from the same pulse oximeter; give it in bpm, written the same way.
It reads 101,bpm
